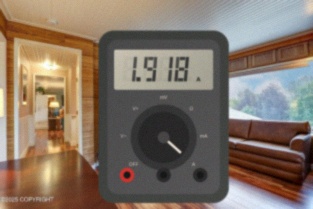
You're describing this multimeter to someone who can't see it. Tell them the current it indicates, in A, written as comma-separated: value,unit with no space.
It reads 1.918,A
